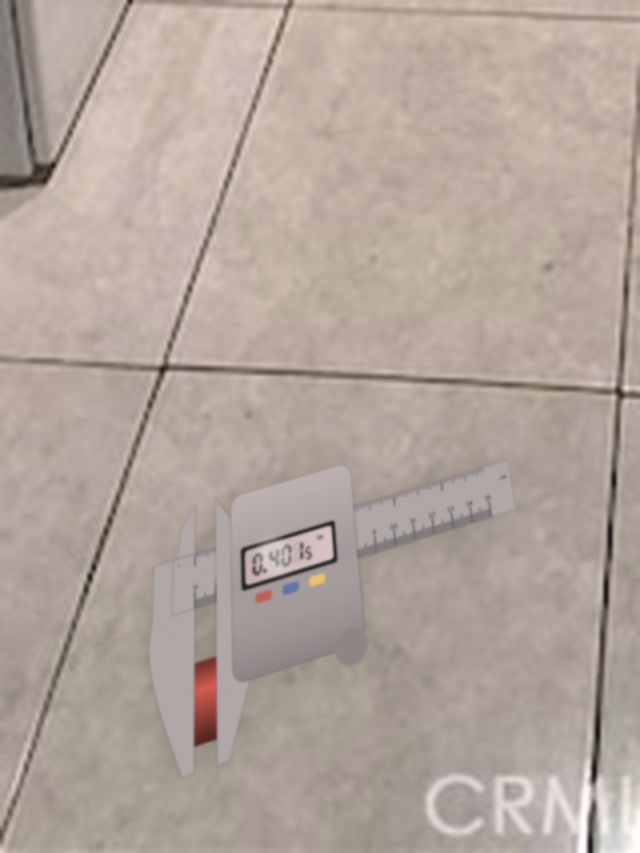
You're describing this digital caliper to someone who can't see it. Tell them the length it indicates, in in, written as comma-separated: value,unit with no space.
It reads 0.4015,in
